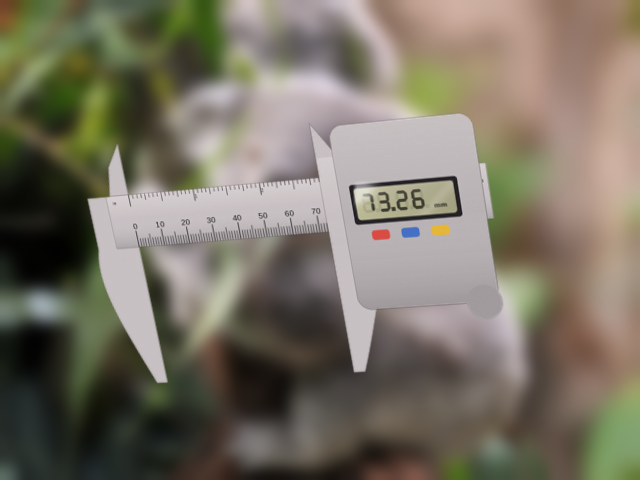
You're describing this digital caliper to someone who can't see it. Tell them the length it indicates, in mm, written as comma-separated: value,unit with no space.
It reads 73.26,mm
